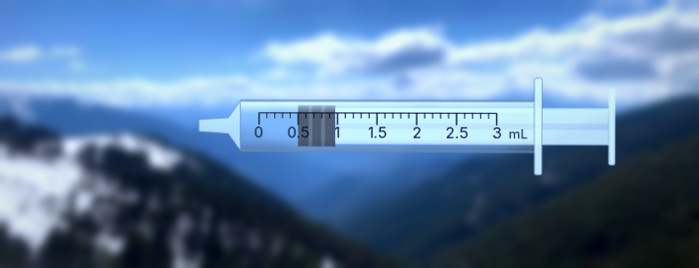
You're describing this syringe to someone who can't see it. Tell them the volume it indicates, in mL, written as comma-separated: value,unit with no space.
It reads 0.5,mL
